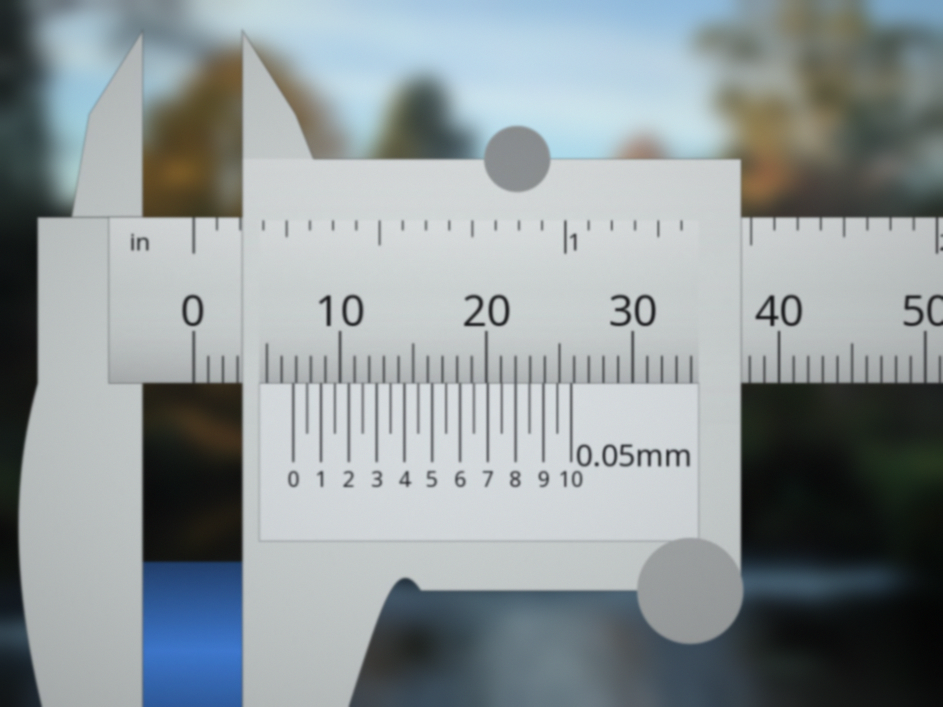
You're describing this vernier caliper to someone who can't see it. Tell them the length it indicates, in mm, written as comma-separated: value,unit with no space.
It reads 6.8,mm
